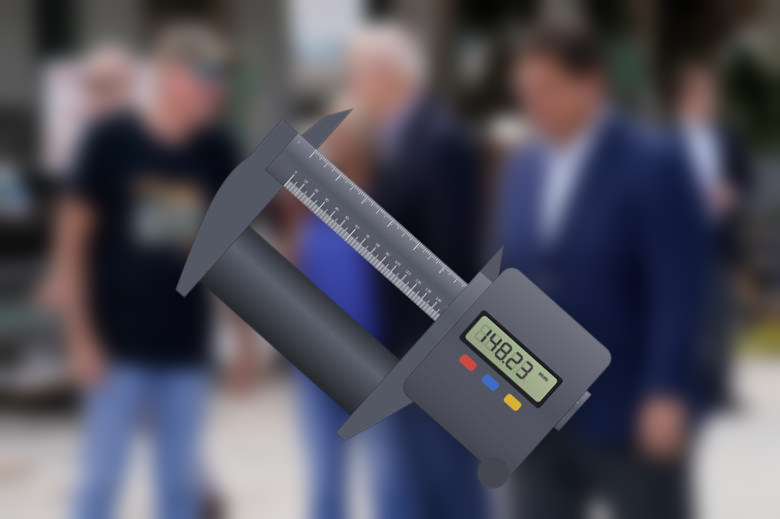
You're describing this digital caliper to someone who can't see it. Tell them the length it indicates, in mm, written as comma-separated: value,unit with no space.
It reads 148.23,mm
